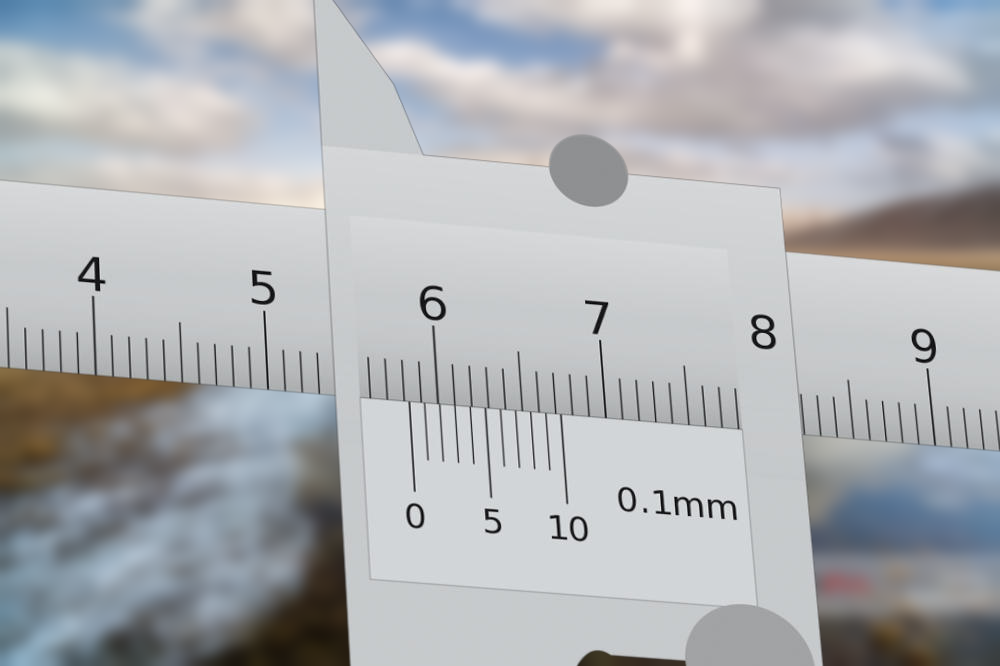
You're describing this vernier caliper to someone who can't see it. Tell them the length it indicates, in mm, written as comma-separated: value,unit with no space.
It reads 58.3,mm
